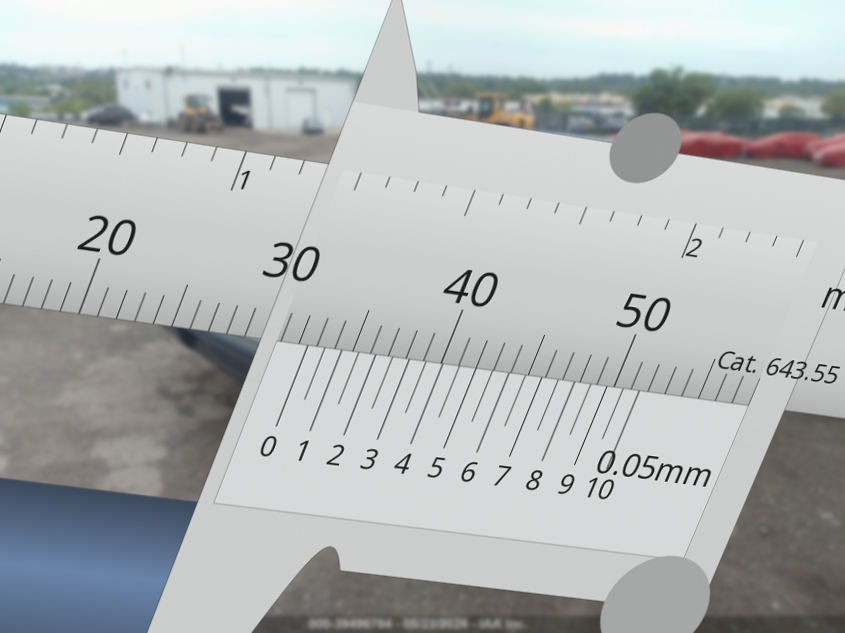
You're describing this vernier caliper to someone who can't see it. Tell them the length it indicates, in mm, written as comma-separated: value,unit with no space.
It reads 32.5,mm
